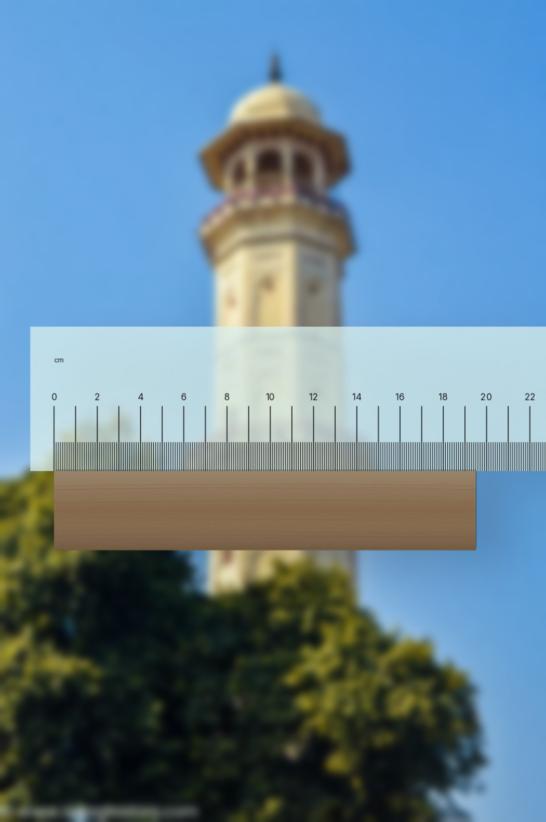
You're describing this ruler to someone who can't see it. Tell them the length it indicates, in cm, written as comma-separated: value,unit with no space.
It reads 19.5,cm
